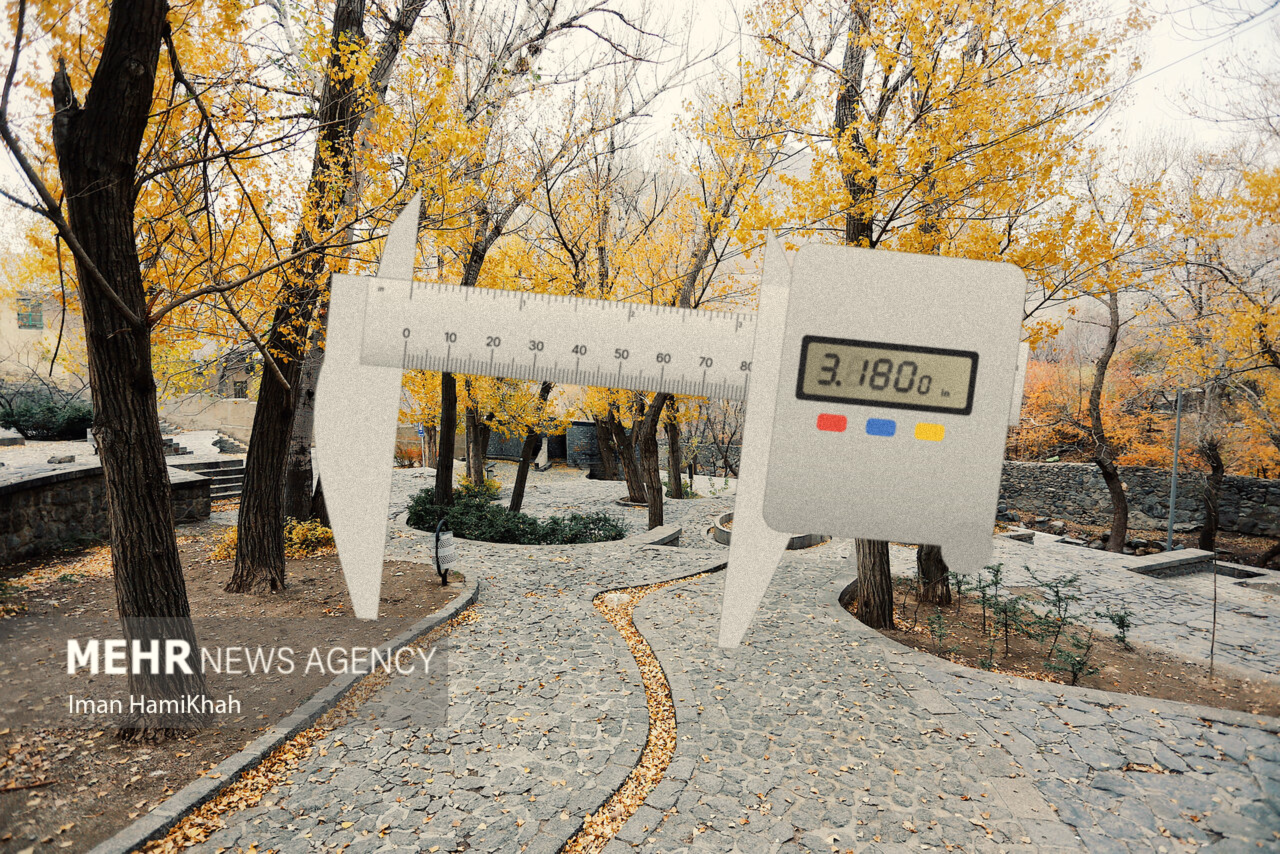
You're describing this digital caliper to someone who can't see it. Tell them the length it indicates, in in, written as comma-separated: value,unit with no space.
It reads 3.1800,in
